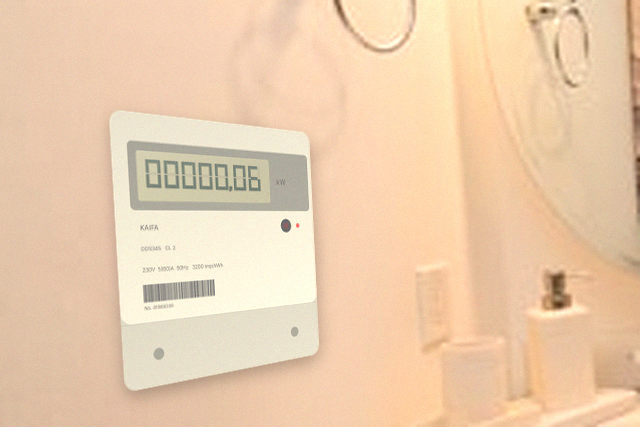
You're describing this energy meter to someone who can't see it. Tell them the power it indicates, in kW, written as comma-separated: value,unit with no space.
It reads 0.06,kW
